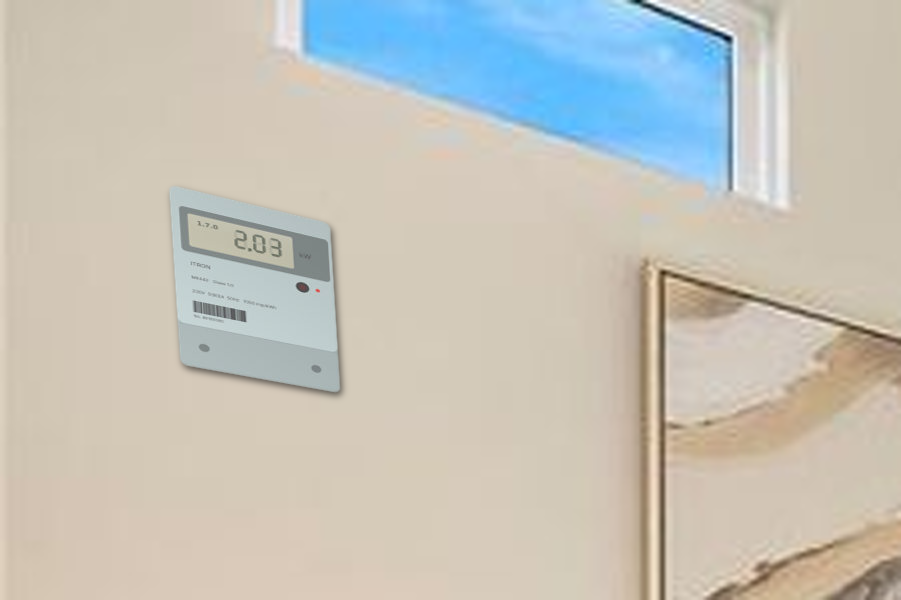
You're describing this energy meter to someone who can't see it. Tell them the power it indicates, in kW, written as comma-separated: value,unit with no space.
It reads 2.03,kW
